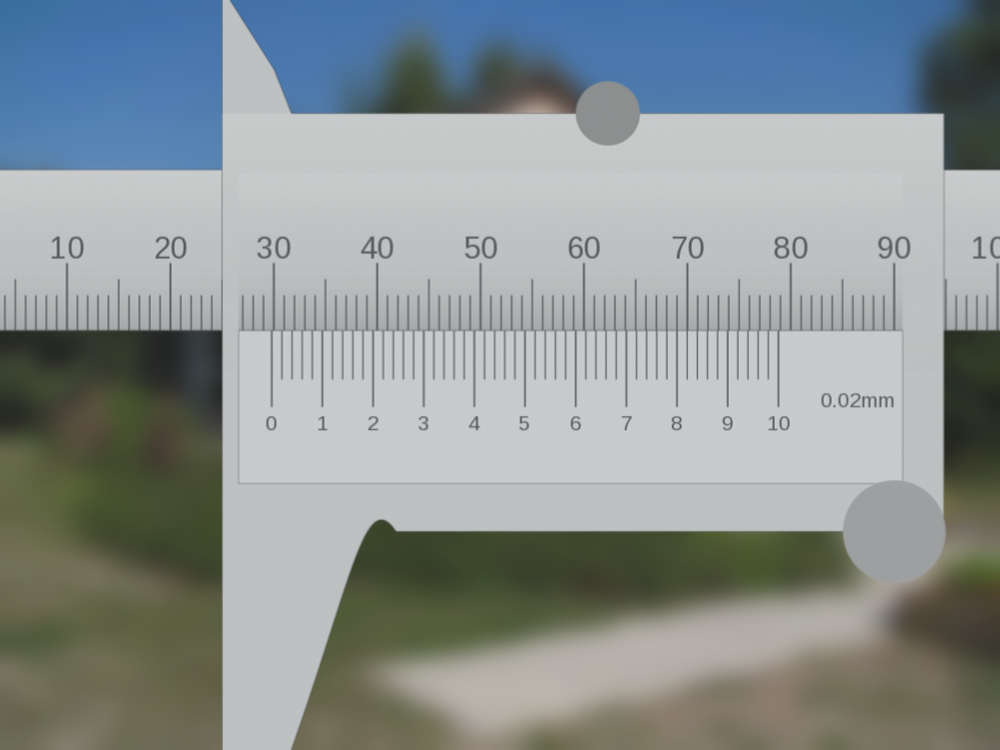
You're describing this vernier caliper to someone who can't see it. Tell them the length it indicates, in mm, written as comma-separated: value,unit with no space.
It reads 29.8,mm
